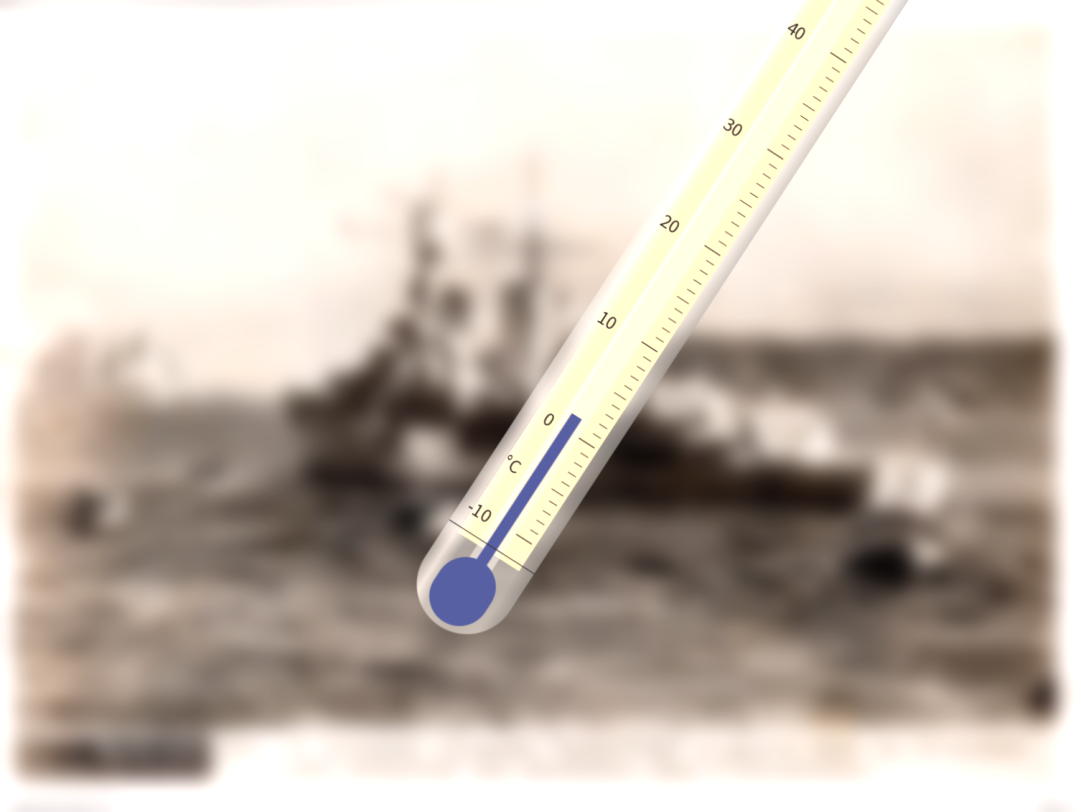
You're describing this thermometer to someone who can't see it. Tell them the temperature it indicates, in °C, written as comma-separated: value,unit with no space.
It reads 1.5,°C
